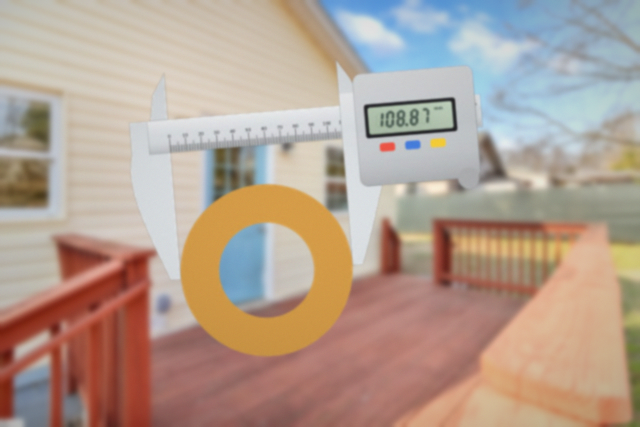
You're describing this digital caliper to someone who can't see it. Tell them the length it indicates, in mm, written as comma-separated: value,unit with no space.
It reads 108.87,mm
